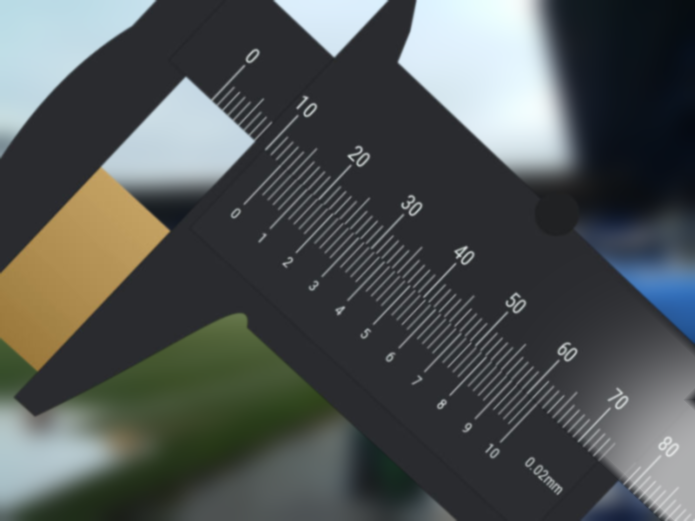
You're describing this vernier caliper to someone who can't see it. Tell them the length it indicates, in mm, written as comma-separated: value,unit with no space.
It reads 13.0,mm
